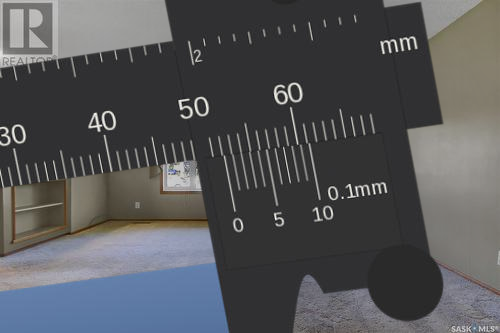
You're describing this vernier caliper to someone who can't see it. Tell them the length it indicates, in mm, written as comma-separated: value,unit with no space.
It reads 52.2,mm
